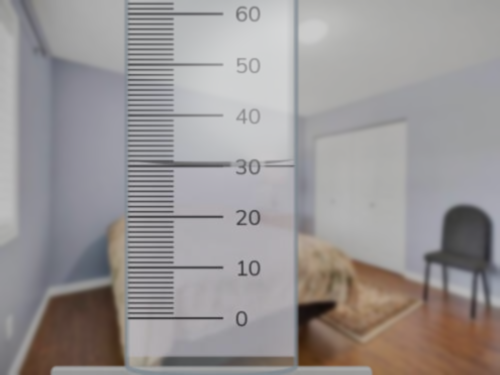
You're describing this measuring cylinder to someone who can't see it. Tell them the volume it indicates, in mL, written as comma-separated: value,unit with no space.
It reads 30,mL
